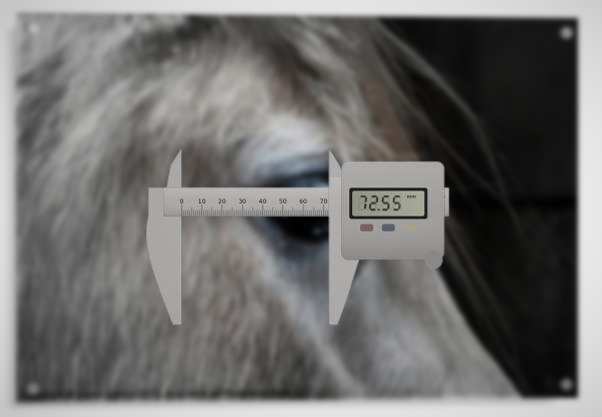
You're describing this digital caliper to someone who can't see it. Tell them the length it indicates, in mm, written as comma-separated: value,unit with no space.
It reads 72.55,mm
